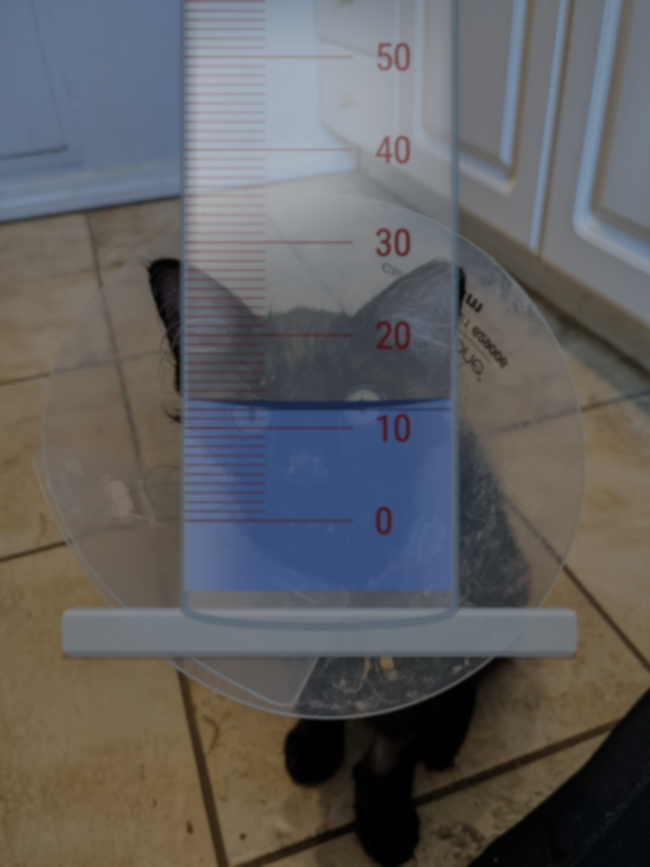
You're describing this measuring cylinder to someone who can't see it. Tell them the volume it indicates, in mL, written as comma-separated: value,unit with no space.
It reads 12,mL
